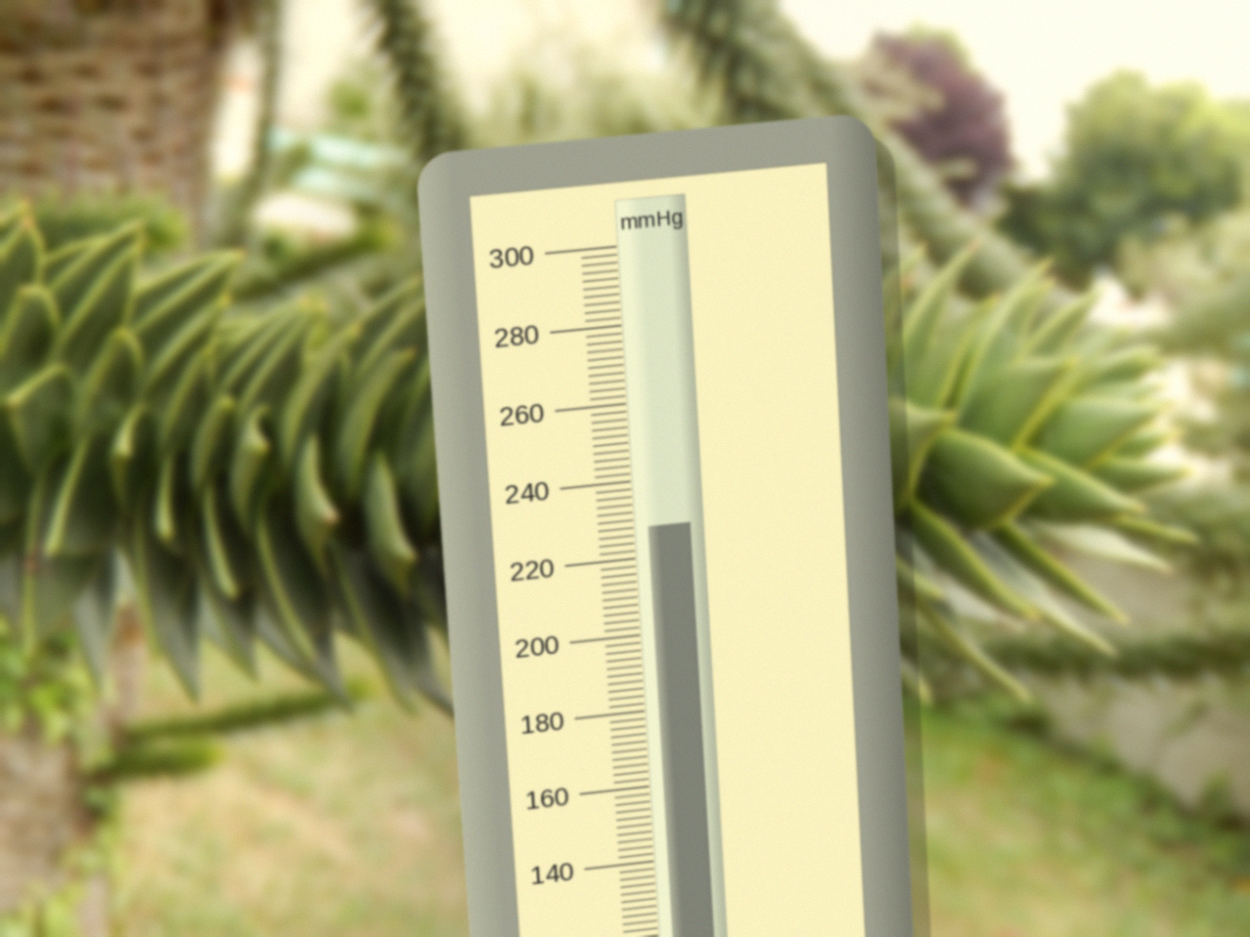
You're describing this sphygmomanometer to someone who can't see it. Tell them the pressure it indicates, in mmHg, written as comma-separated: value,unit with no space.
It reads 228,mmHg
